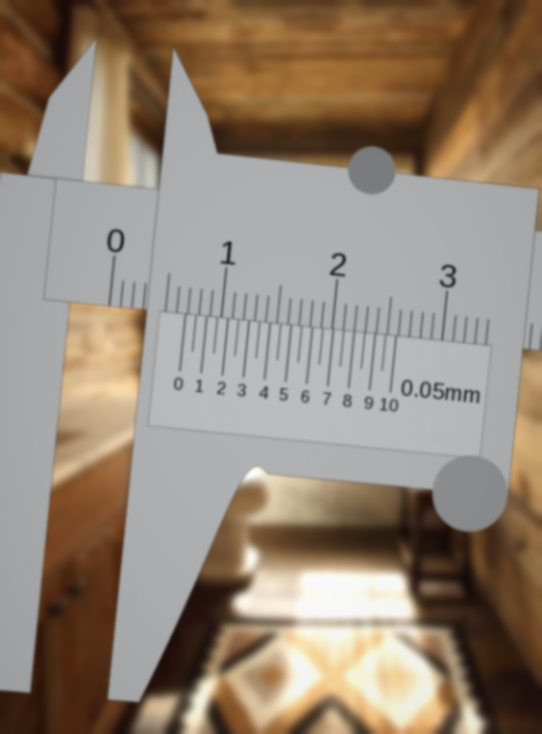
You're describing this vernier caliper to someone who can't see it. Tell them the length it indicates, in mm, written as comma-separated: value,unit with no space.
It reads 6.8,mm
